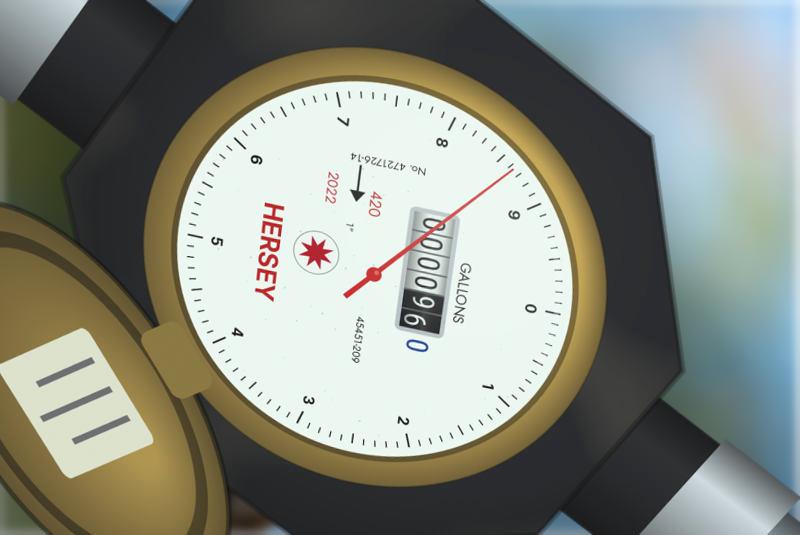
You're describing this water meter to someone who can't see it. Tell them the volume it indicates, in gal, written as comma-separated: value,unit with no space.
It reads 958.6,gal
